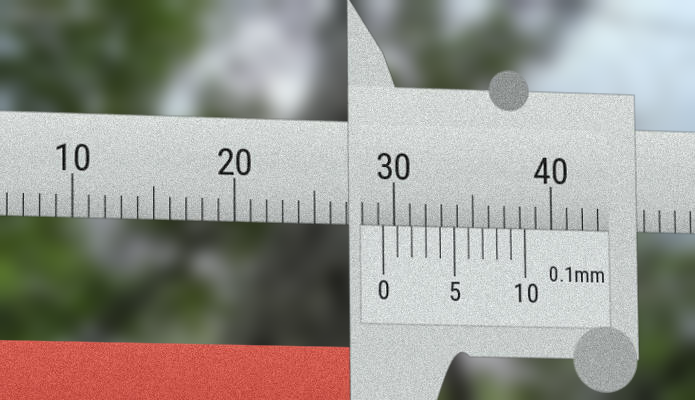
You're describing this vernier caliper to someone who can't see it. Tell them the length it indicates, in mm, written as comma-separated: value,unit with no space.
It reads 29.3,mm
